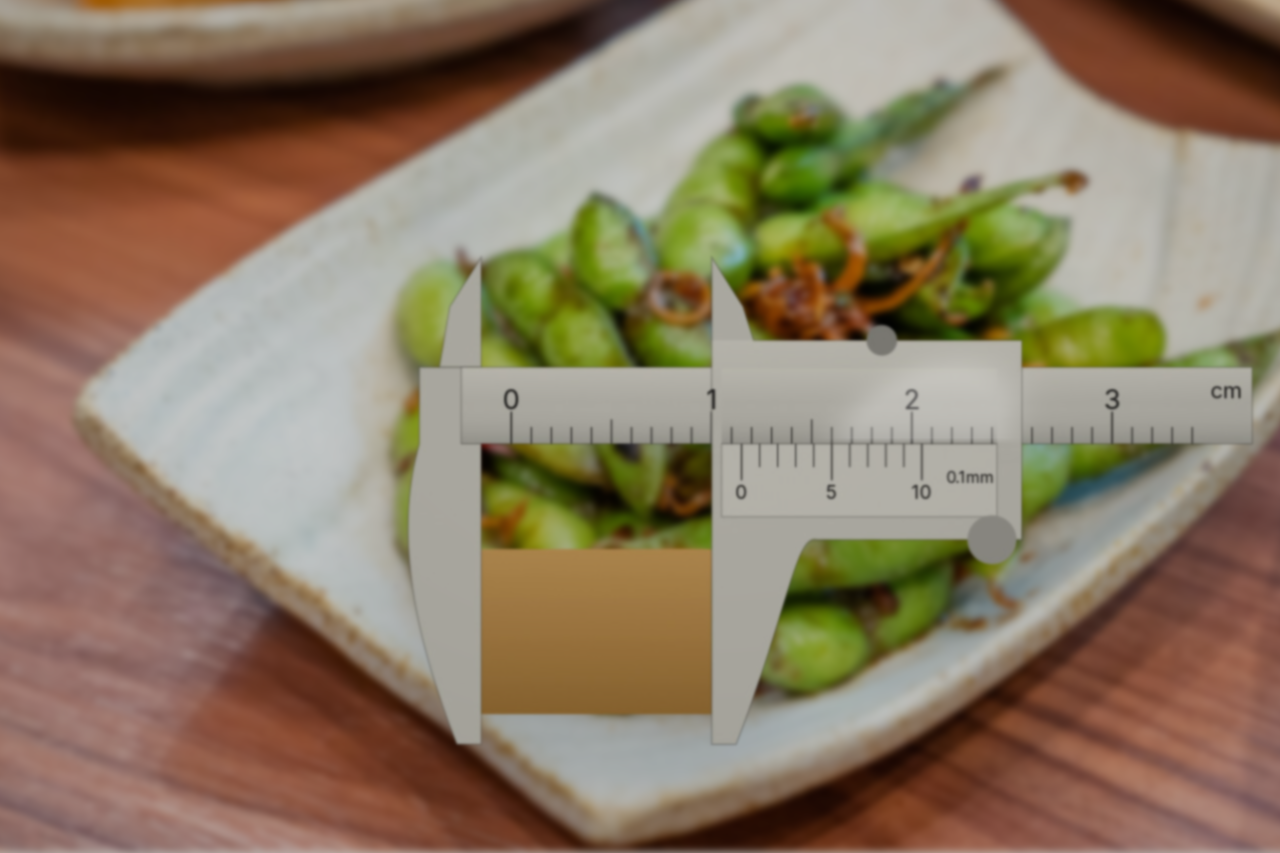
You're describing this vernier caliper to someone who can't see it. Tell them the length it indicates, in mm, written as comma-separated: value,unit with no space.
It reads 11.5,mm
